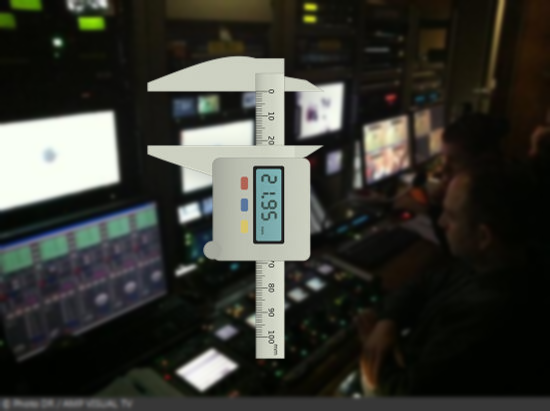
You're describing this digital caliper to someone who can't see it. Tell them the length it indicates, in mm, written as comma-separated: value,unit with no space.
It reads 21.95,mm
